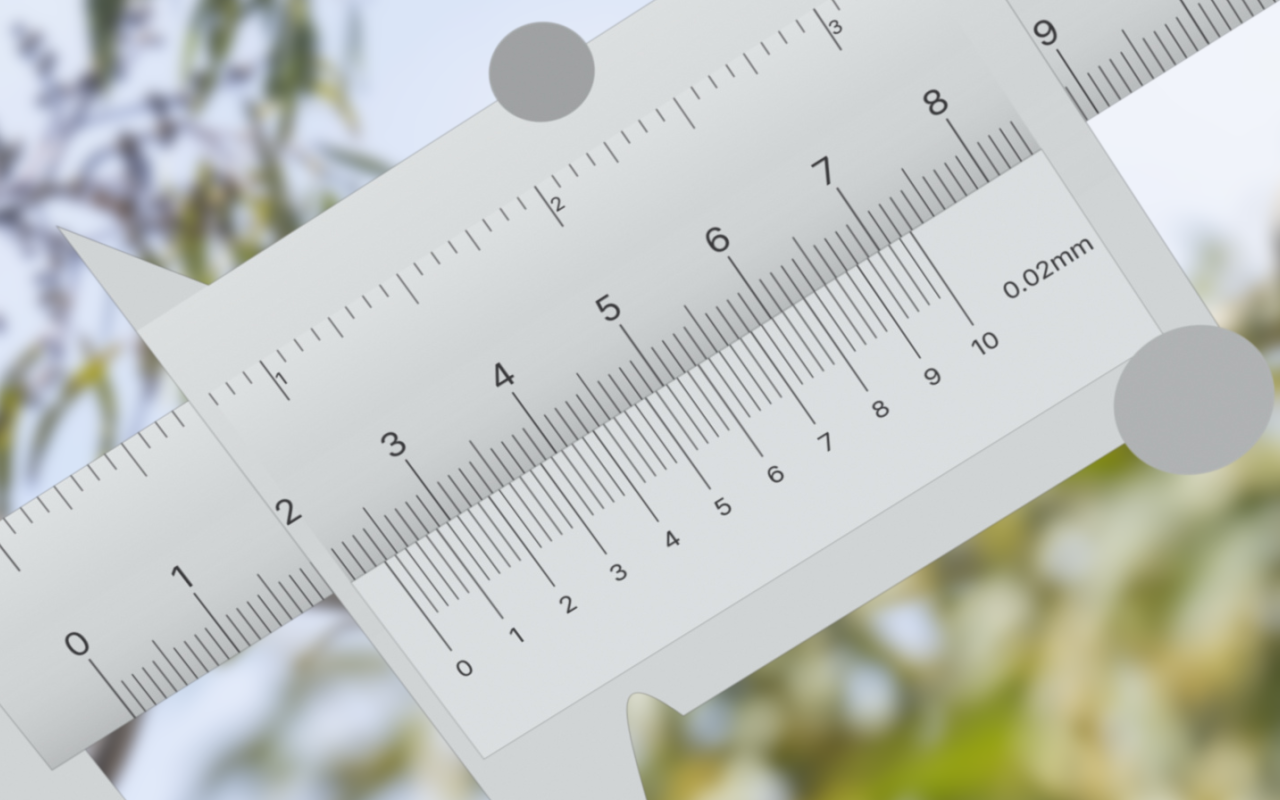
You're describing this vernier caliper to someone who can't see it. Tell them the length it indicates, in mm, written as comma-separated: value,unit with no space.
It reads 23.8,mm
